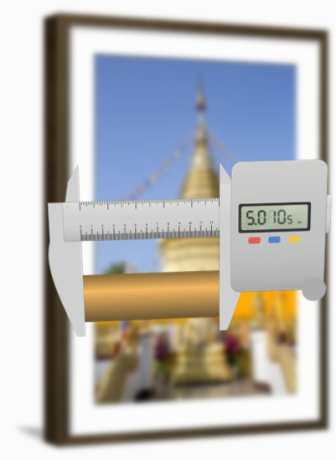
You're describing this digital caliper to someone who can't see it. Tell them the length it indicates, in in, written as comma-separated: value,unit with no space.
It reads 5.0105,in
